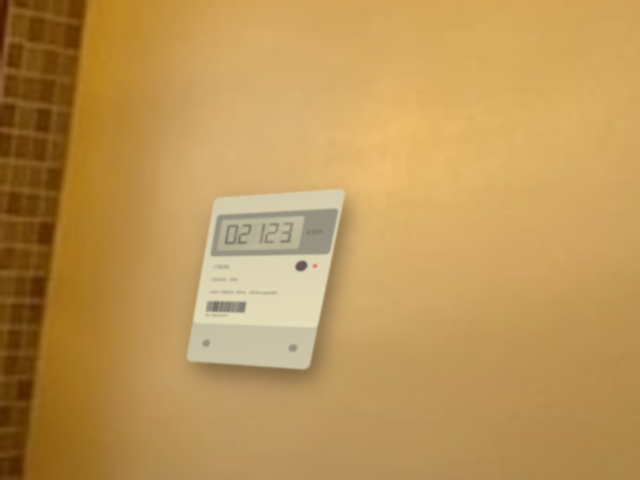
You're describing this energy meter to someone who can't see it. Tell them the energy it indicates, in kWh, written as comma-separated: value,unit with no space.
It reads 2123,kWh
